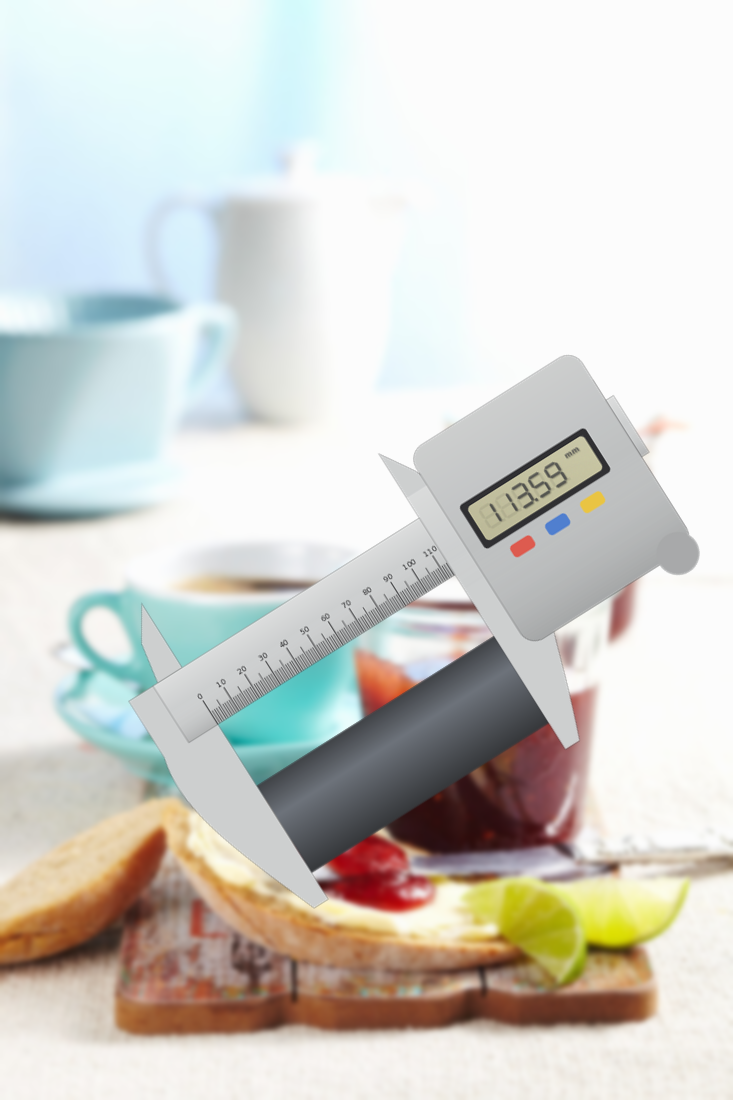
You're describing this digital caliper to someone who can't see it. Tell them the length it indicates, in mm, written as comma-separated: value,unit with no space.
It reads 113.59,mm
